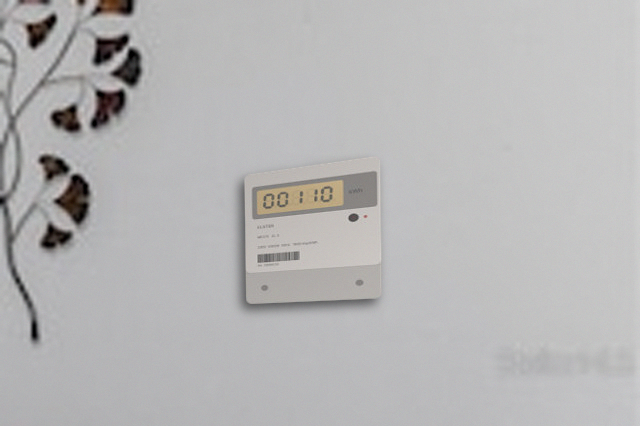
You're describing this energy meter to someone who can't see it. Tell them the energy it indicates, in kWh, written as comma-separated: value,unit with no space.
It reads 110,kWh
